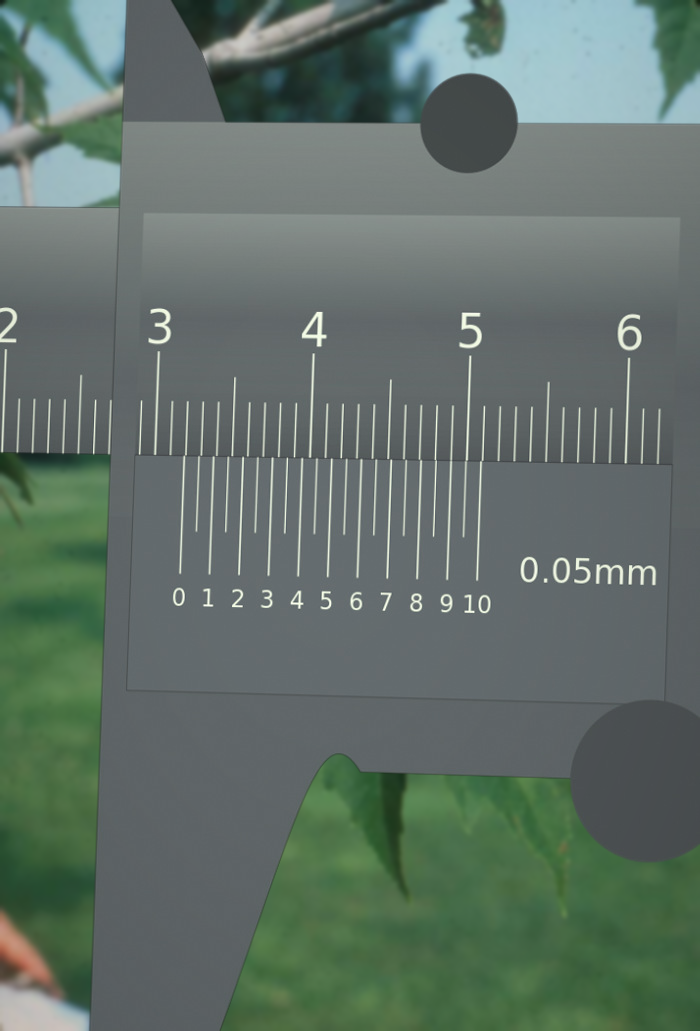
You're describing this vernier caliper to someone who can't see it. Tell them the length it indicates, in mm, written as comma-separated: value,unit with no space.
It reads 31.9,mm
